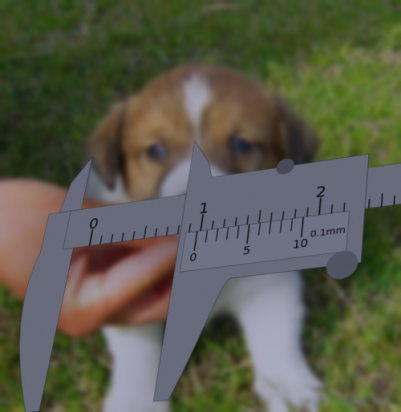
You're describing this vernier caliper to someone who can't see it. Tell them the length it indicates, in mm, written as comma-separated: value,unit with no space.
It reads 9.7,mm
